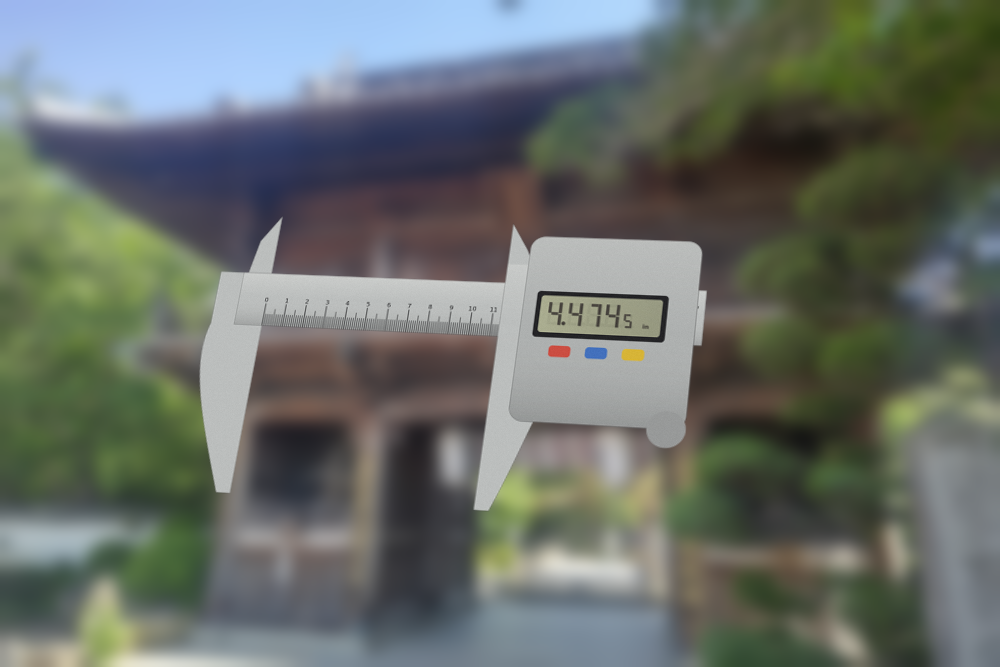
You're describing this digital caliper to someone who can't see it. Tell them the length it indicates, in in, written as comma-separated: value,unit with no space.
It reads 4.4745,in
